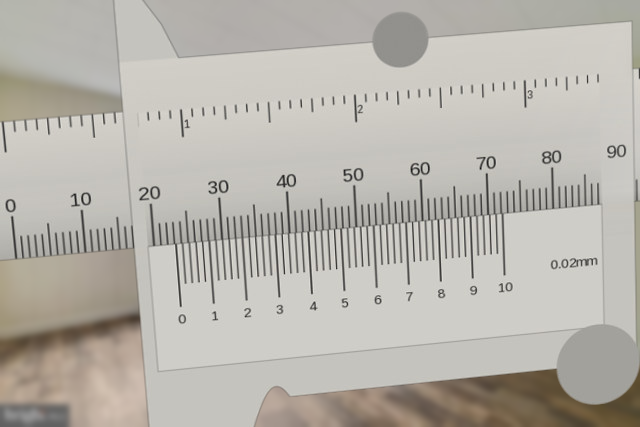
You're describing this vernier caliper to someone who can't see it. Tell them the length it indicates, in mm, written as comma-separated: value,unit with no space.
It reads 23.2,mm
